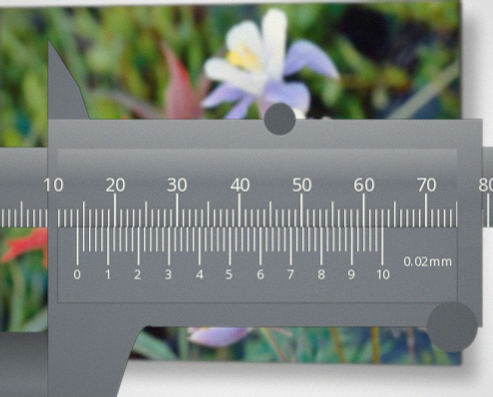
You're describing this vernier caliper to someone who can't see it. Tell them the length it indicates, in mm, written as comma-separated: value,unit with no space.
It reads 14.0,mm
